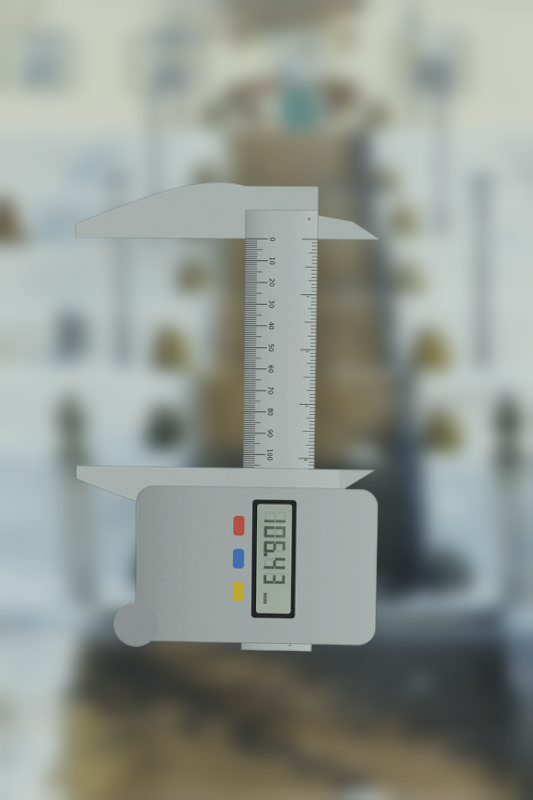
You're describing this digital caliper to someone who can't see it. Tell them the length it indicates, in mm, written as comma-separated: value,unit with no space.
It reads 106.43,mm
